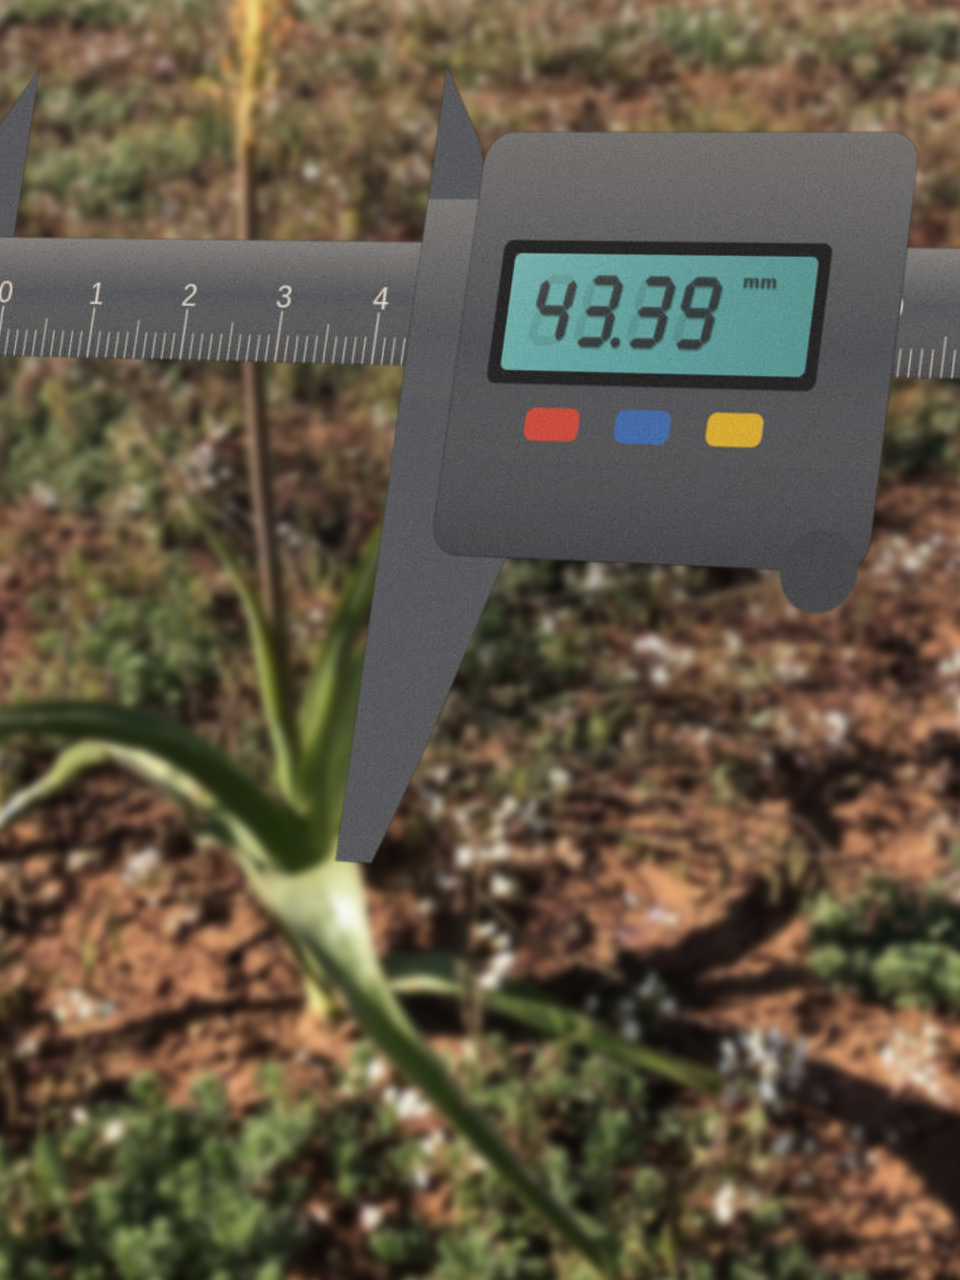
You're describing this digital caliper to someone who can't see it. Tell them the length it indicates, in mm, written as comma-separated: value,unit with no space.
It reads 43.39,mm
